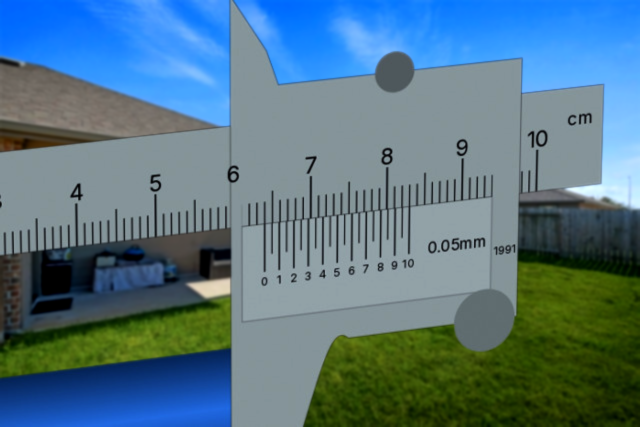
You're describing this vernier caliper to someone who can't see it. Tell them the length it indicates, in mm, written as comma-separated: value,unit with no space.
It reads 64.0,mm
